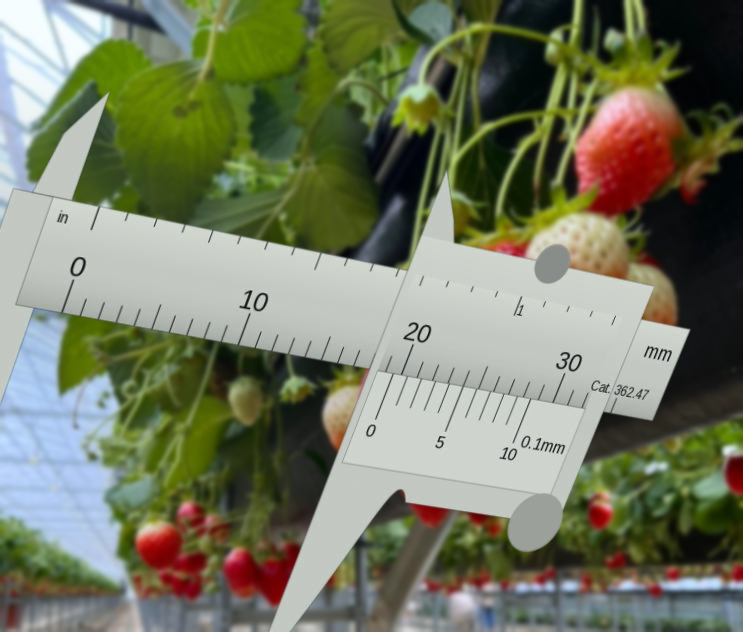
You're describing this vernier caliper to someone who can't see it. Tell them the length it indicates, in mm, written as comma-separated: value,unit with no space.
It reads 19.5,mm
